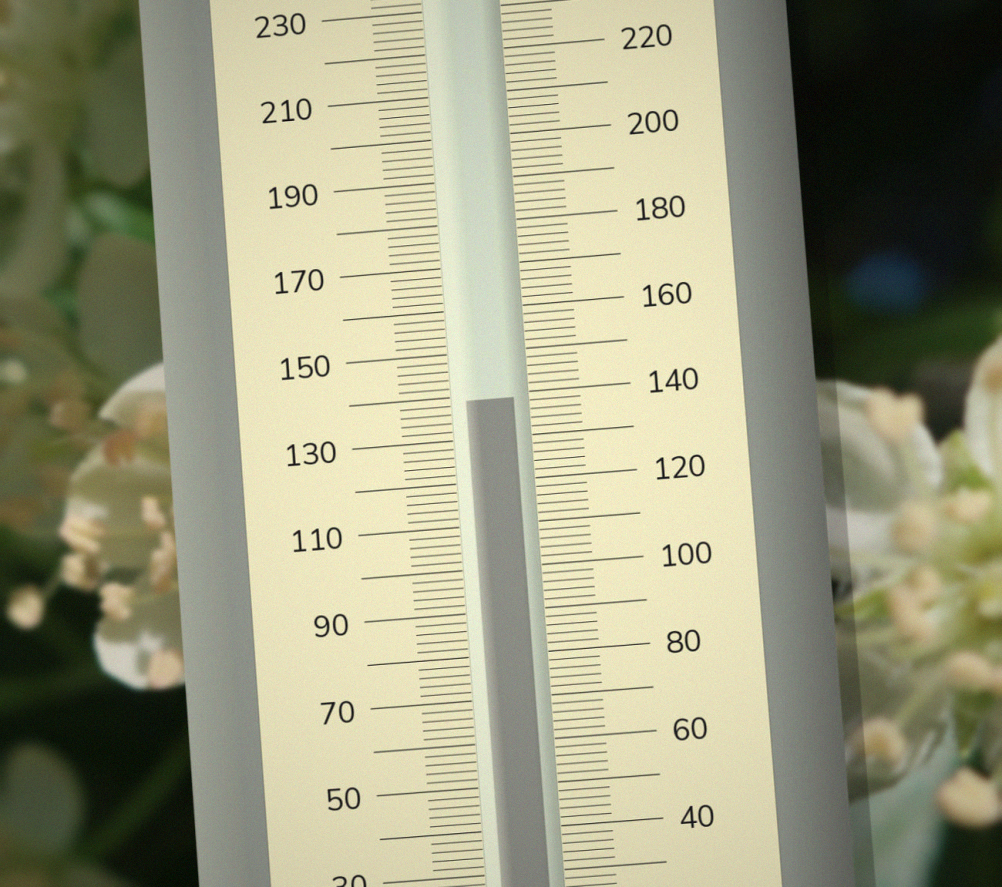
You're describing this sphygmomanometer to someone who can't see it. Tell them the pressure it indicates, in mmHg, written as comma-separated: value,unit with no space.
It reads 139,mmHg
